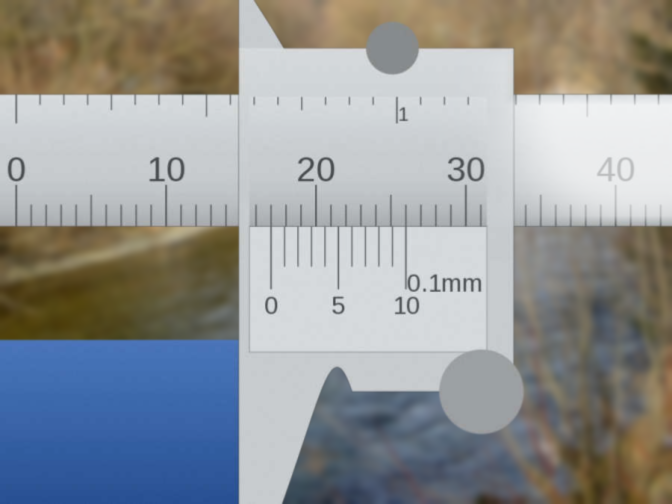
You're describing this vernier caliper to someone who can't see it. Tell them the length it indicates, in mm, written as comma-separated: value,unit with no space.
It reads 17.0,mm
